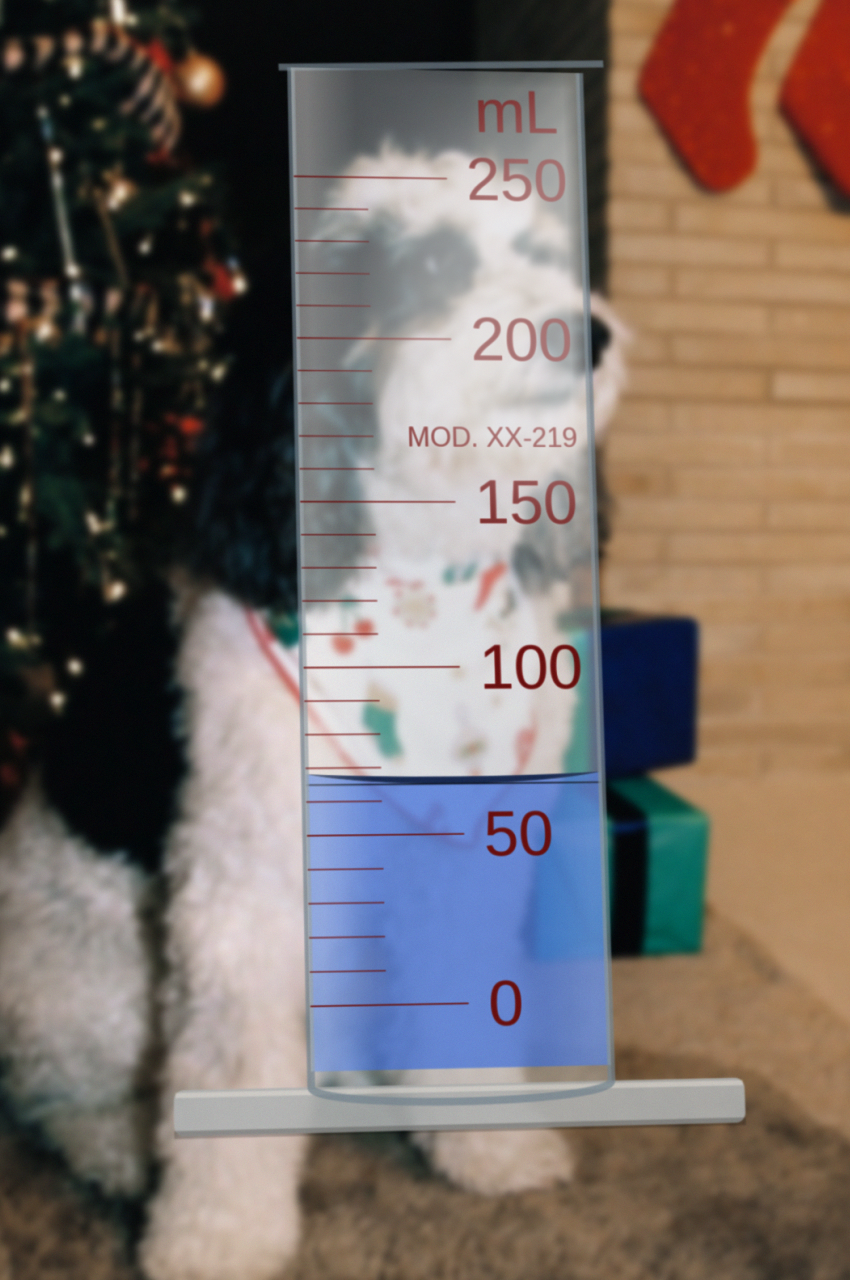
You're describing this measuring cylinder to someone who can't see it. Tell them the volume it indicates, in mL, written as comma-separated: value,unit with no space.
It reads 65,mL
